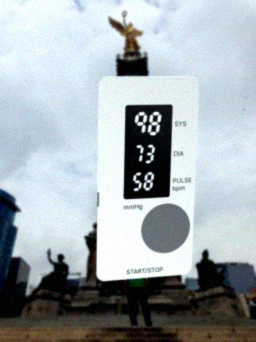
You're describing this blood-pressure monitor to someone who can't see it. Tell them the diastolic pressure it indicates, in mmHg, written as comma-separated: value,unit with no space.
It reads 73,mmHg
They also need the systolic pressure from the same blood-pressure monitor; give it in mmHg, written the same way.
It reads 98,mmHg
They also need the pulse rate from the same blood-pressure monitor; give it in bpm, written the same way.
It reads 58,bpm
